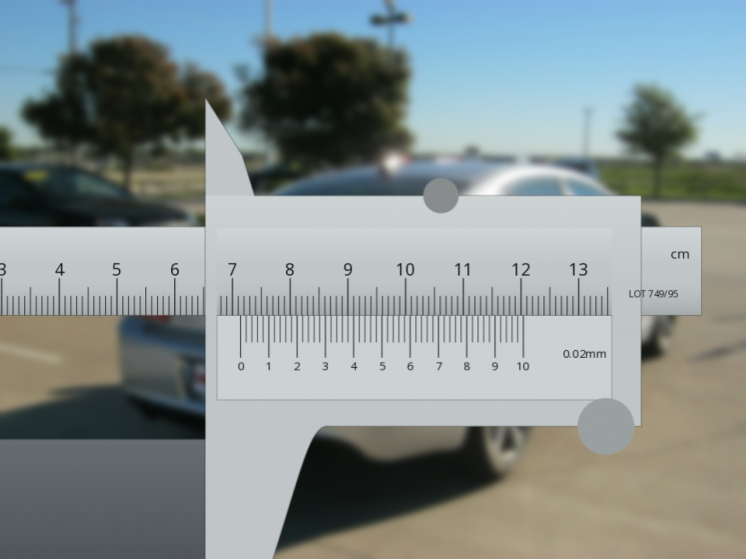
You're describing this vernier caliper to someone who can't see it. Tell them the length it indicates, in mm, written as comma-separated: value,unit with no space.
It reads 71.4,mm
